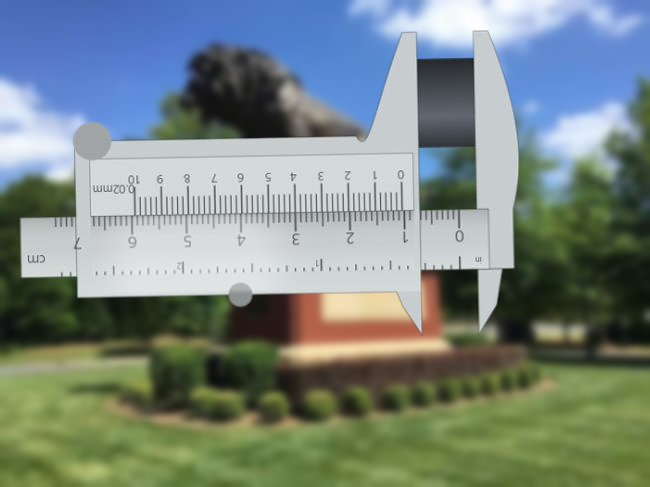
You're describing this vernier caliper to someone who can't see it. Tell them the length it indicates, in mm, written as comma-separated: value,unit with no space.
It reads 10.4,mm
